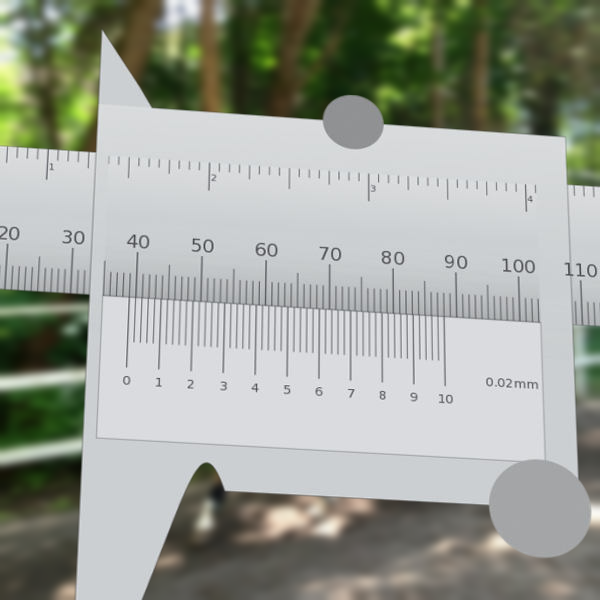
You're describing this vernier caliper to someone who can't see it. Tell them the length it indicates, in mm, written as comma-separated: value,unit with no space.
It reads 39.0,mm
